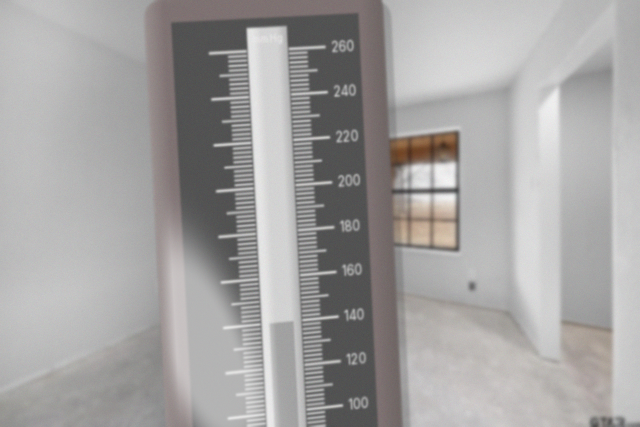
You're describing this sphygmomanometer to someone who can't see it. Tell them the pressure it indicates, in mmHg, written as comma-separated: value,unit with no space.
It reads 140,mmHg
